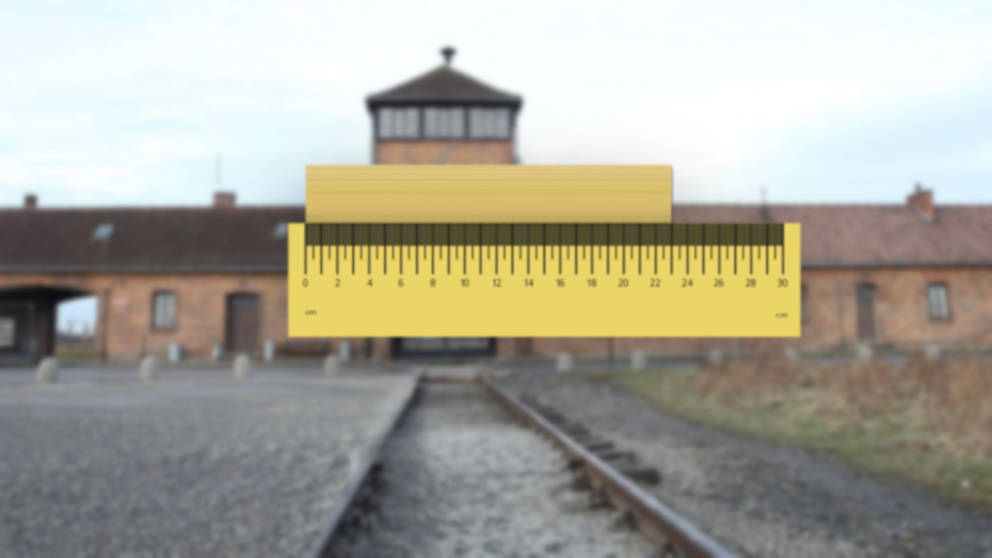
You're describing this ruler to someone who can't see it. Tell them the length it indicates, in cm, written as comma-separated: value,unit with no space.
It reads 23,cm
